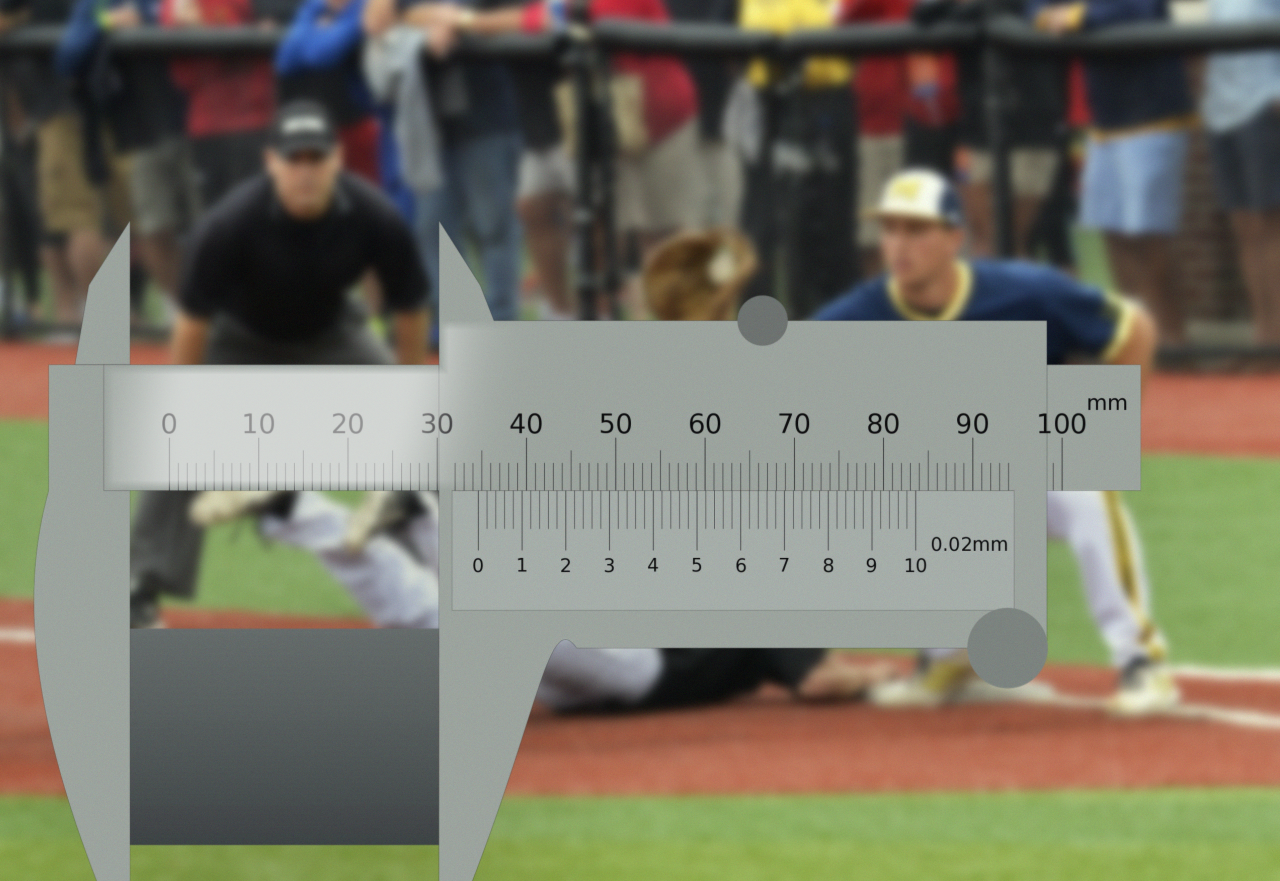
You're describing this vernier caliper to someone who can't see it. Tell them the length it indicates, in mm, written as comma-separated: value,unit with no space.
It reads 34.6,mm
